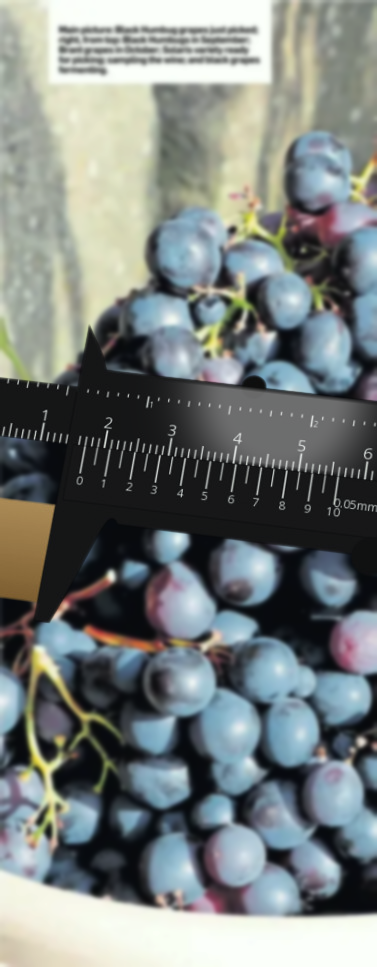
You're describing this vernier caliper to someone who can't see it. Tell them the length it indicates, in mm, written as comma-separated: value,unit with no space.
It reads 17.0,mm
